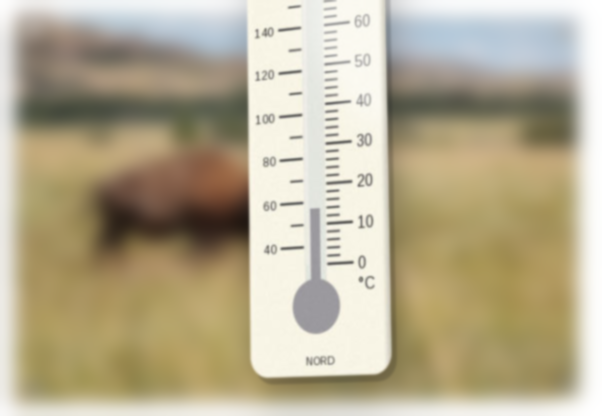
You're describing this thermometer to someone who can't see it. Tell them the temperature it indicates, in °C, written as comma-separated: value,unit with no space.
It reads 14,°C
